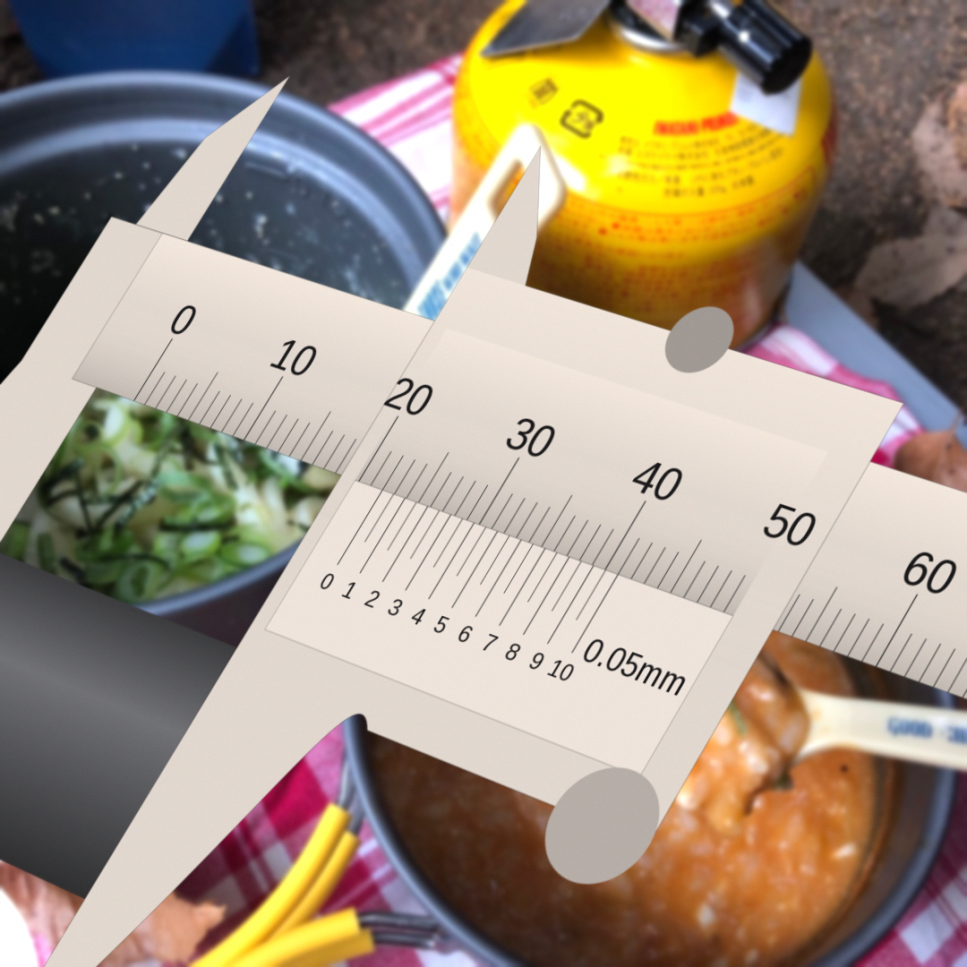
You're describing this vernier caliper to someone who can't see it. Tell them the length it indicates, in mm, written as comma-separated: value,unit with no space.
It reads 22.0,mm
